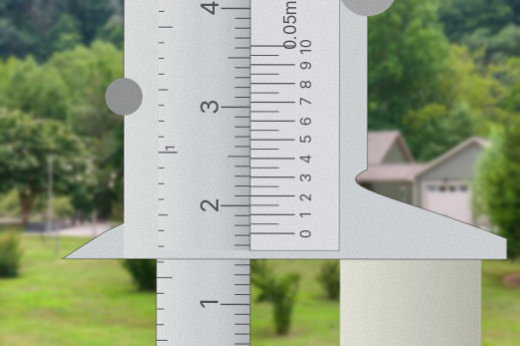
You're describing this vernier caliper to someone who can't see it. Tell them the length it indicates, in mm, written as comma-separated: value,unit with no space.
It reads 17.2,mm
